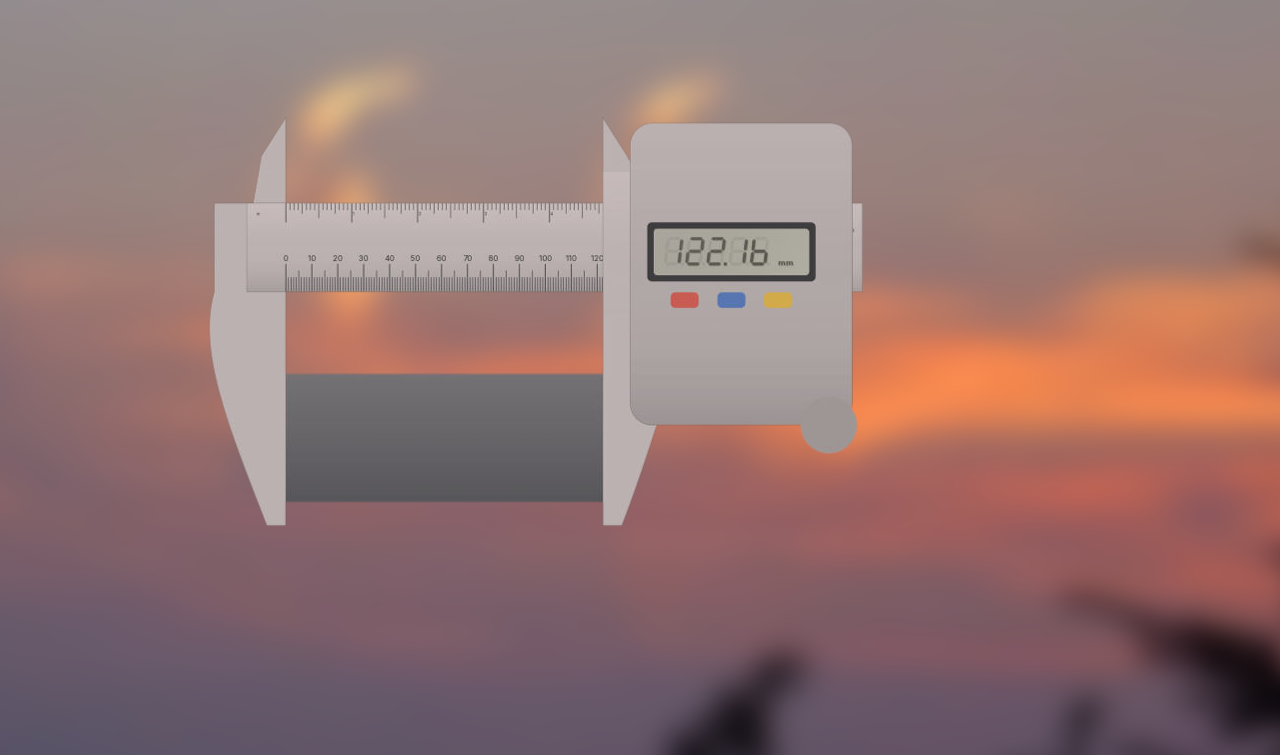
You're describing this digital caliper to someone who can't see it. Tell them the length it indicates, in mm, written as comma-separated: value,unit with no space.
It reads 122.16,mm
